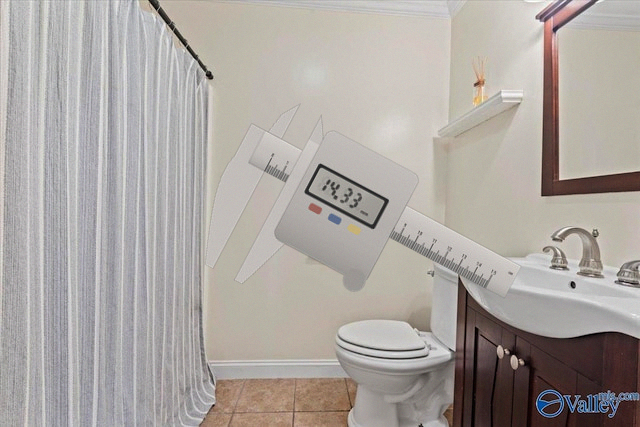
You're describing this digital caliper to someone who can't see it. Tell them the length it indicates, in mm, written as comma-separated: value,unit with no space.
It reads 14.33,mm
